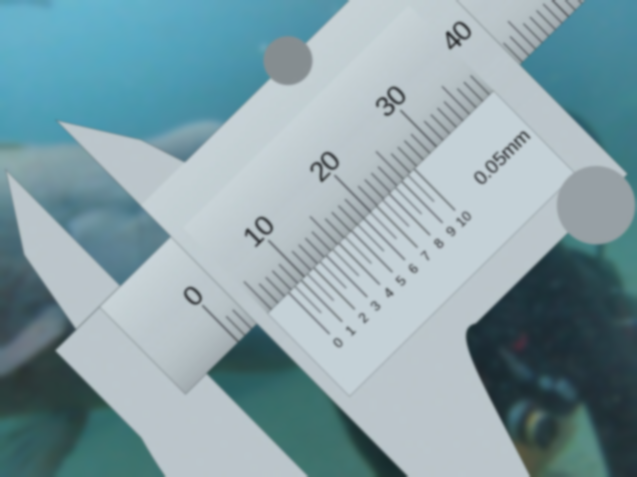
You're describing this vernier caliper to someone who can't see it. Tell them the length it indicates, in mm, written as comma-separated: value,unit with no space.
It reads 7.6,mm
